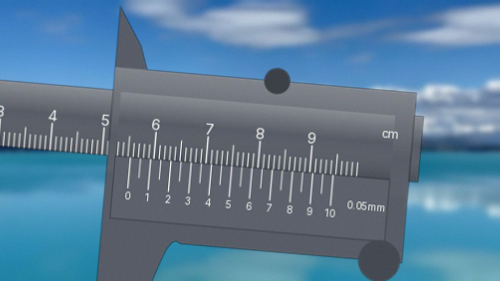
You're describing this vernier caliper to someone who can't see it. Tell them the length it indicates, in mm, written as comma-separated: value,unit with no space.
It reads 55.5,mm
